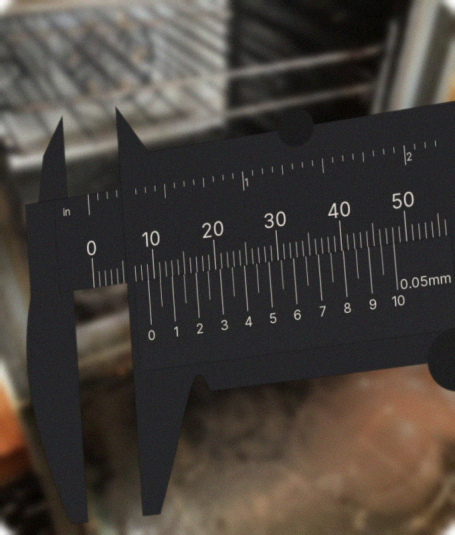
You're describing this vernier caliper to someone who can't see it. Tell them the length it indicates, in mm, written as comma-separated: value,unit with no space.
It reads 9.0,mm
